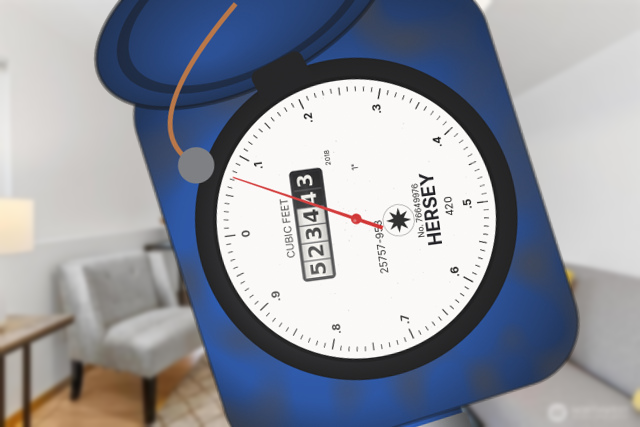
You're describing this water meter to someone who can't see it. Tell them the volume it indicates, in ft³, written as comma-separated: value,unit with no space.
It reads 523443.07,ft³
